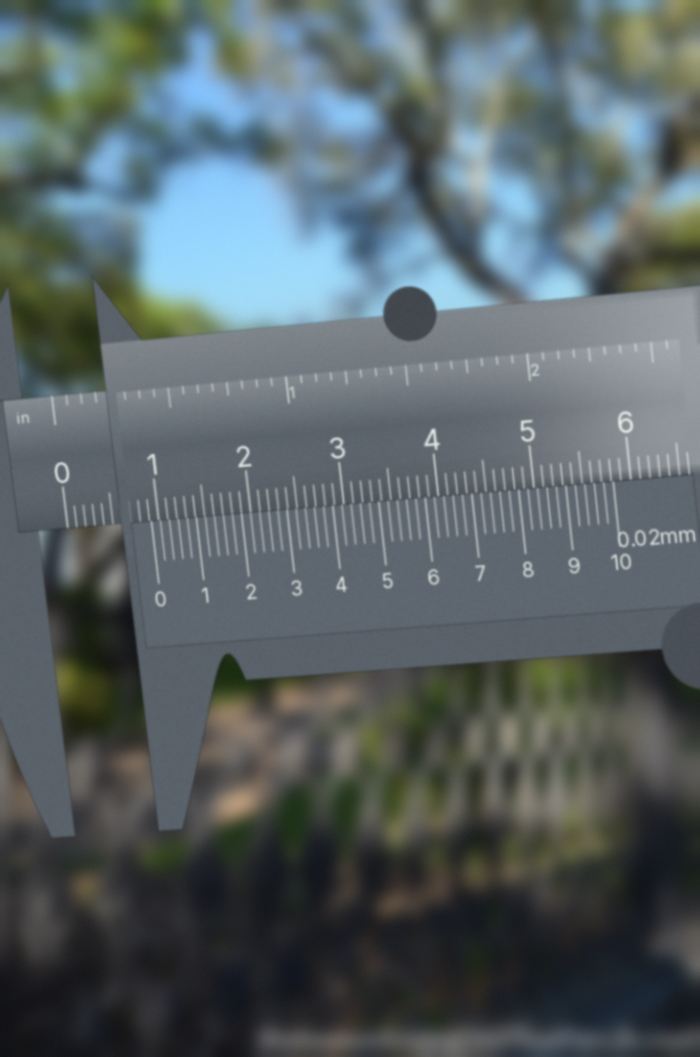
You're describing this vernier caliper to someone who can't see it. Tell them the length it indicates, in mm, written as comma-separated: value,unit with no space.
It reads 9.2,mm
